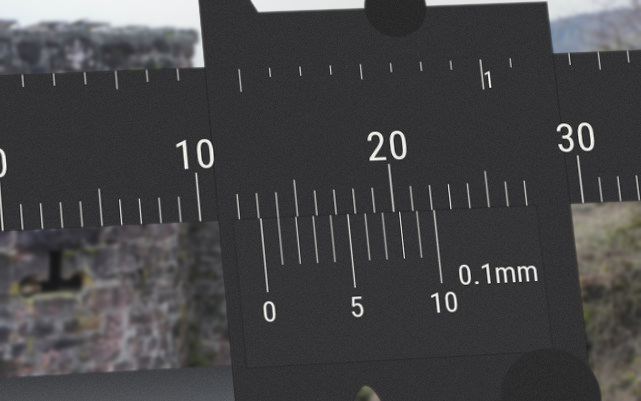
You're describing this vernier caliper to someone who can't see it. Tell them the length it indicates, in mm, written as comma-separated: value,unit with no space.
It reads 13.1,mm
